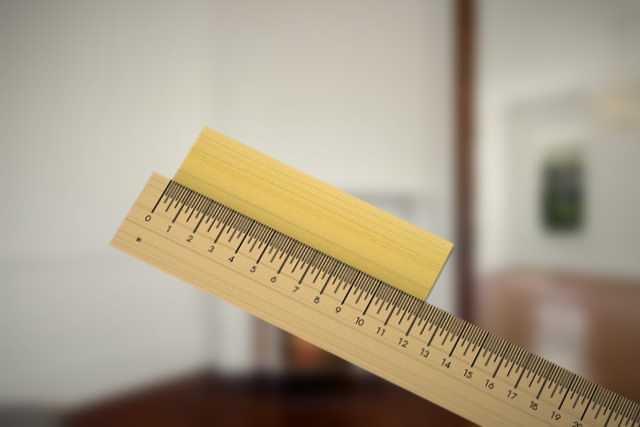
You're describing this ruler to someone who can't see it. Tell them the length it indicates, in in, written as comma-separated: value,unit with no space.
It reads 12,in
